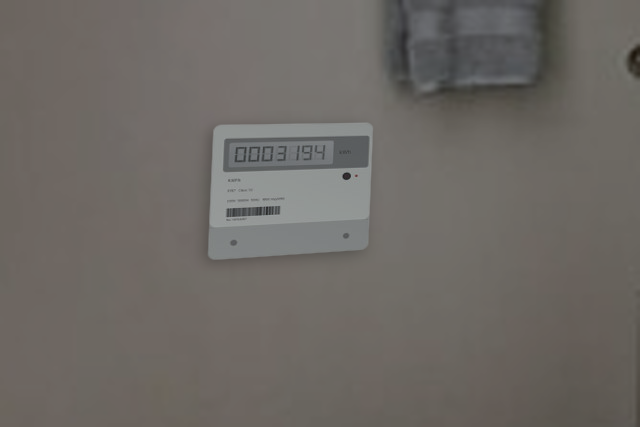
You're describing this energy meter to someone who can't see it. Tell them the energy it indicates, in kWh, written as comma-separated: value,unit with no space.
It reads 3194,kWh
